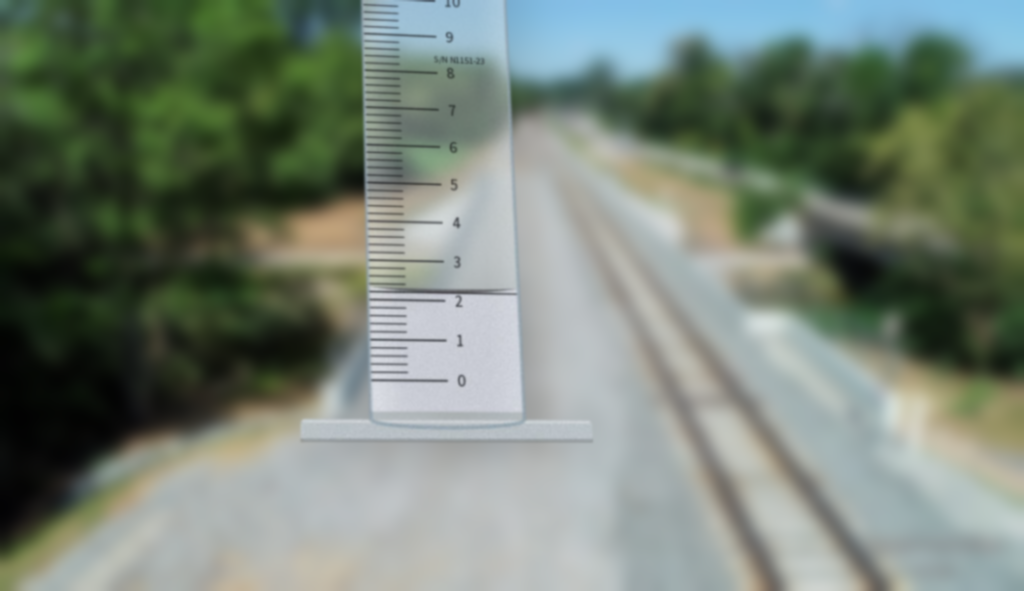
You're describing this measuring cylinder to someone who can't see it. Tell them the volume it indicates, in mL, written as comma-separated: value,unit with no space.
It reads 2.2,mL
